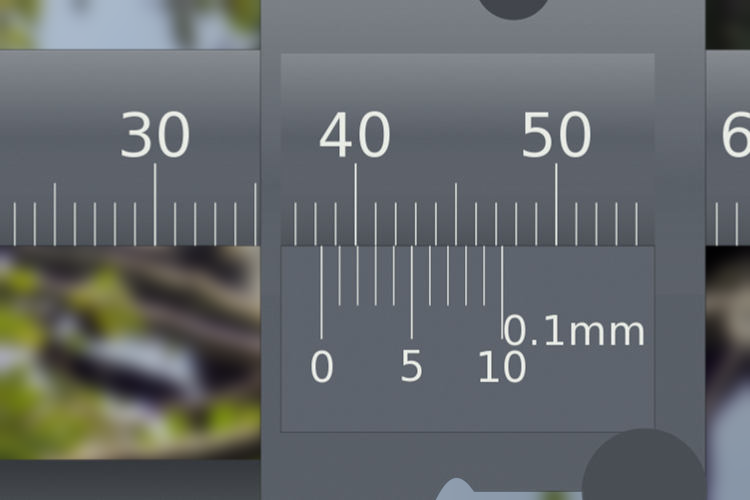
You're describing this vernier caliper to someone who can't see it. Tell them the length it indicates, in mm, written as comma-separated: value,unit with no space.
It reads 38.3,mm
